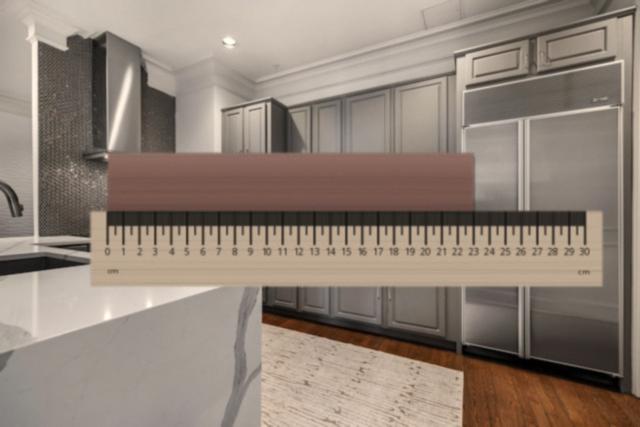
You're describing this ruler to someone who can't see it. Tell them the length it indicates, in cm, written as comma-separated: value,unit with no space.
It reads 23,cm
